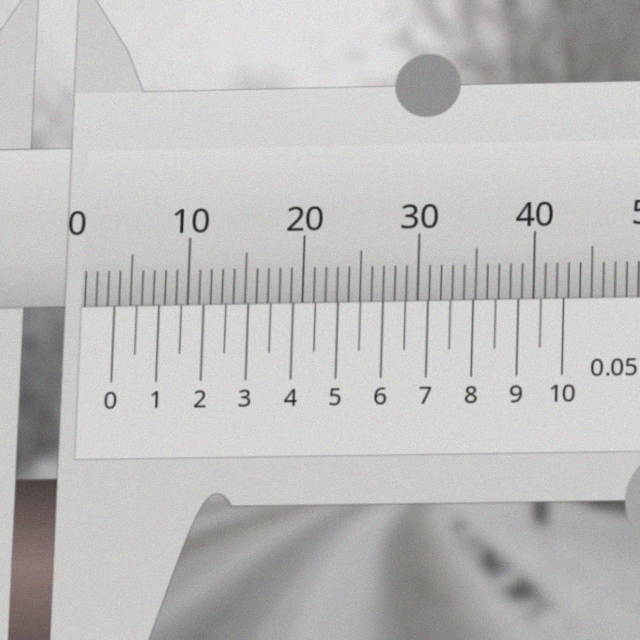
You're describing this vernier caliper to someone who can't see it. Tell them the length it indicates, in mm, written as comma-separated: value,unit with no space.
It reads 3.6,mm
